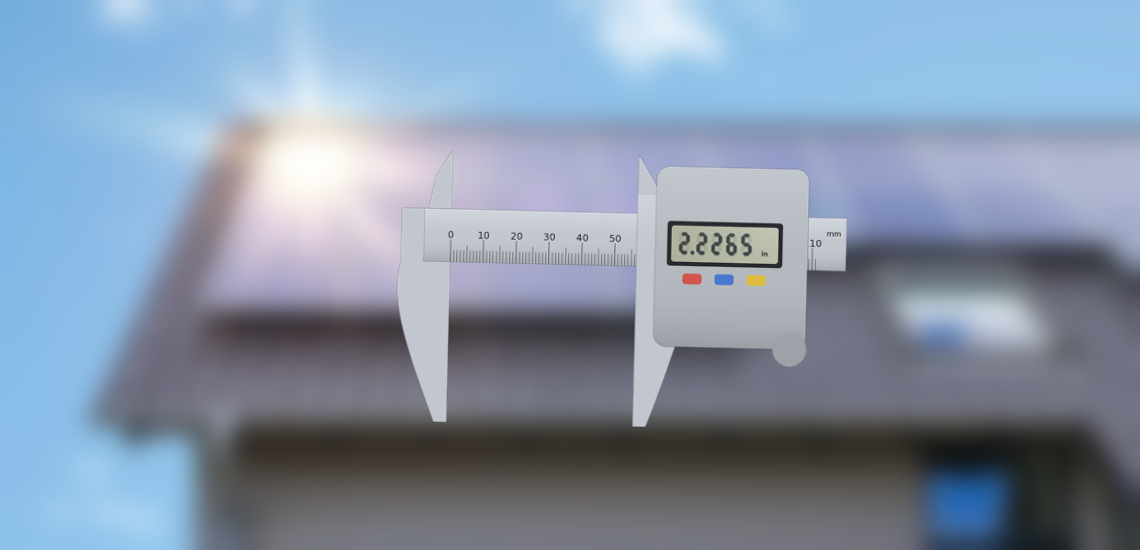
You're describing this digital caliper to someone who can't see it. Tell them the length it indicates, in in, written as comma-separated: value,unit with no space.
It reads 2.2265,in
